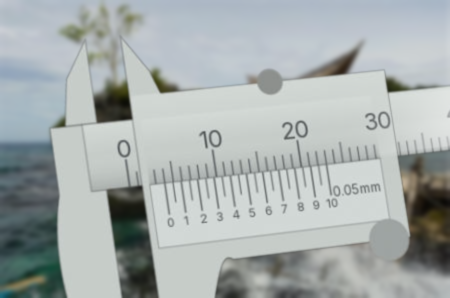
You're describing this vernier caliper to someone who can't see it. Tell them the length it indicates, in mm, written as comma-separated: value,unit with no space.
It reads 4.0,mm
